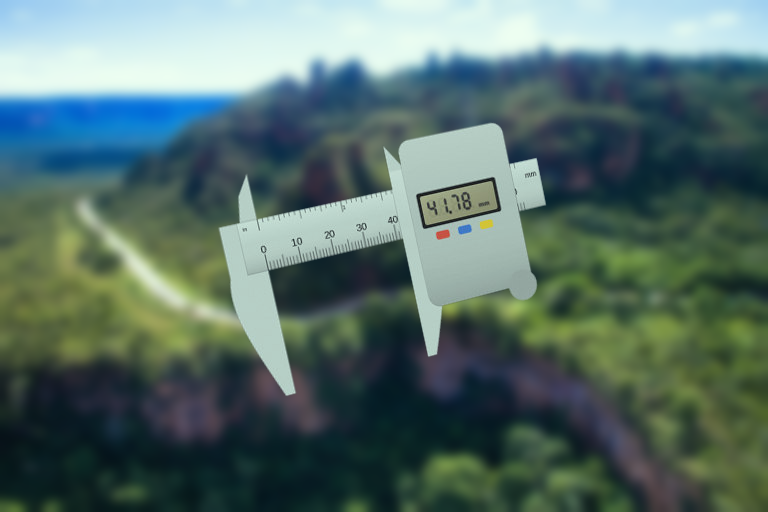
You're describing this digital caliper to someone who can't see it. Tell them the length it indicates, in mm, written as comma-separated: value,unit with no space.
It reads 41.78,mm
